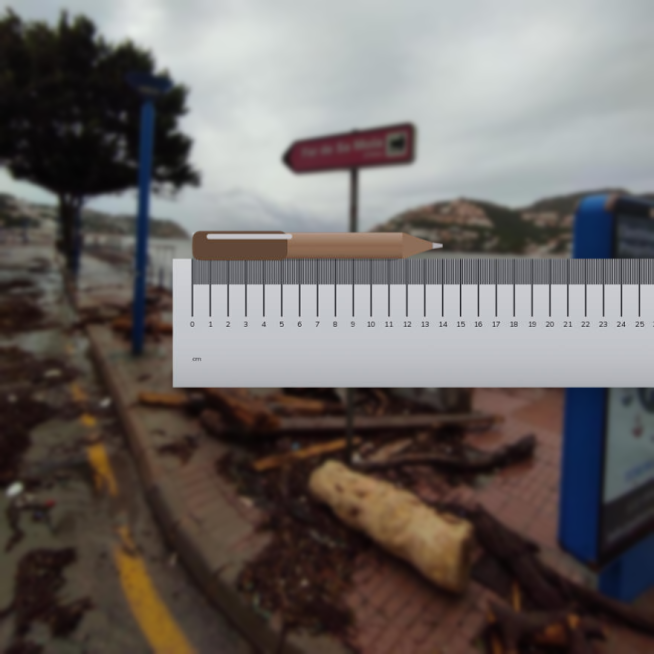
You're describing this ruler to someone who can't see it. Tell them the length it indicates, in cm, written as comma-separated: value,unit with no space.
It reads 14,cm
